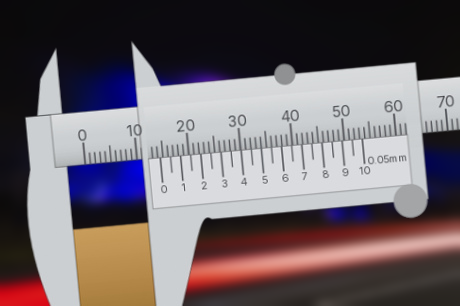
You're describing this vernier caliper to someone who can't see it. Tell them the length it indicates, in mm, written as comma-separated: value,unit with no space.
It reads 14.5,mm
